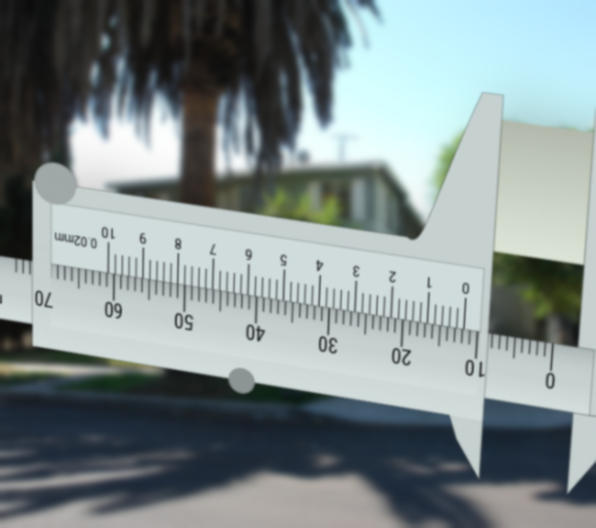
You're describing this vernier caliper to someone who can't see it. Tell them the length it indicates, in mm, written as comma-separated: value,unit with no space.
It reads 11.8,mm
